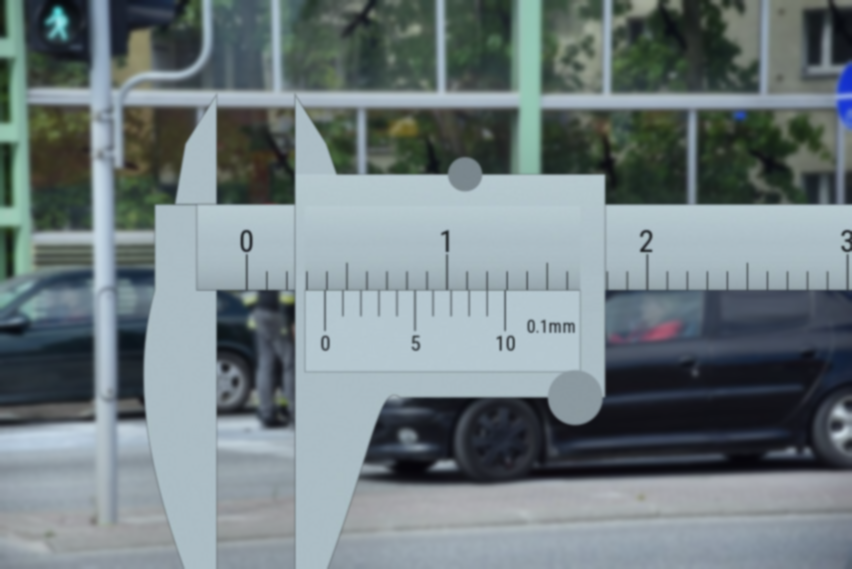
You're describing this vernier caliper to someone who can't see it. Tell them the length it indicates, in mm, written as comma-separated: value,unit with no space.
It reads 3.9,mm
